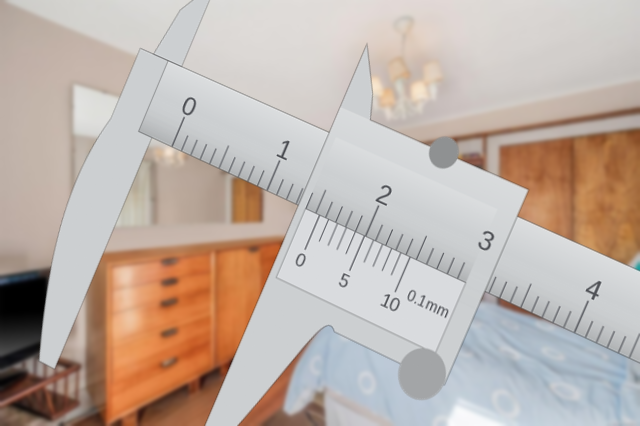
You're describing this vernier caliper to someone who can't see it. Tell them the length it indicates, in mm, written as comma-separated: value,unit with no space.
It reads 15.4,mm
